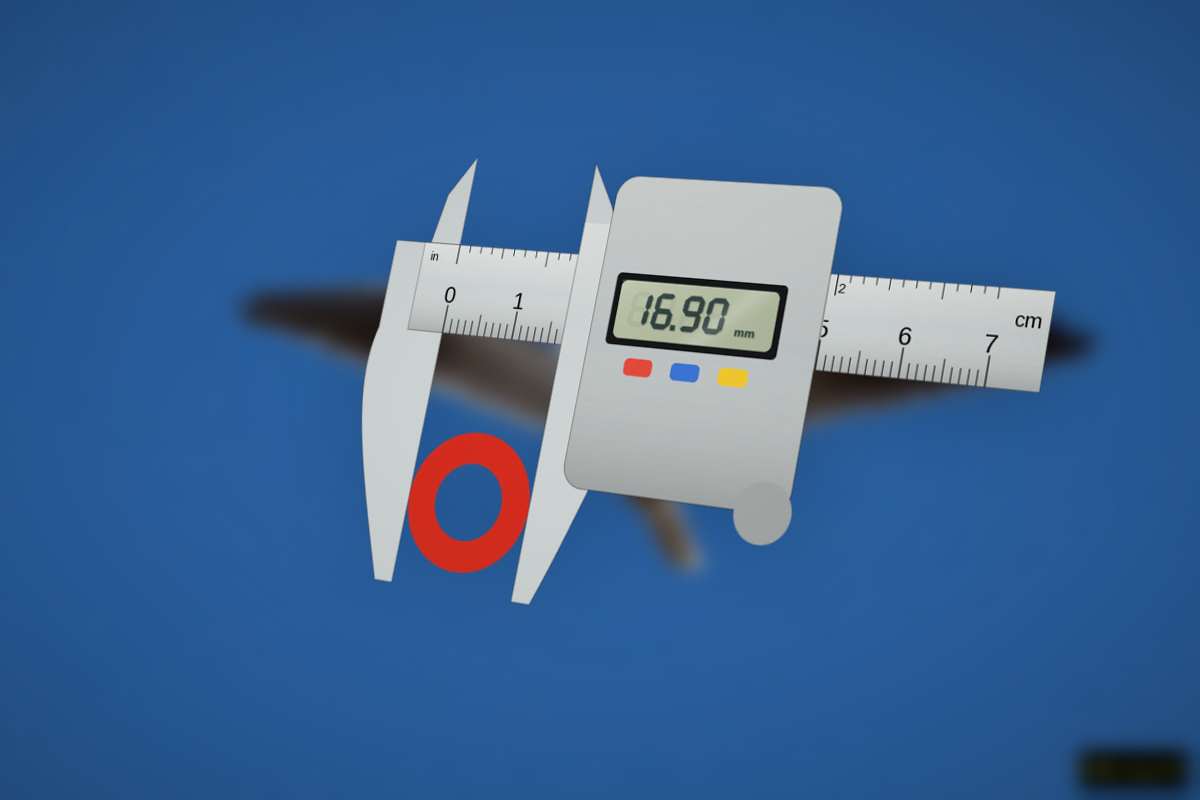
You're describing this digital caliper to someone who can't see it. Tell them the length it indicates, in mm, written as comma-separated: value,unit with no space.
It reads 16.90,mm
